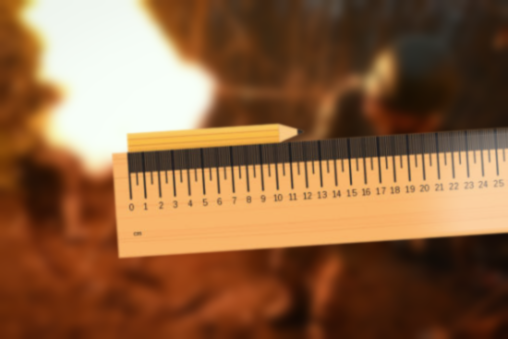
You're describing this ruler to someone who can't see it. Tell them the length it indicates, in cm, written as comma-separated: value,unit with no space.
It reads 12,cm
